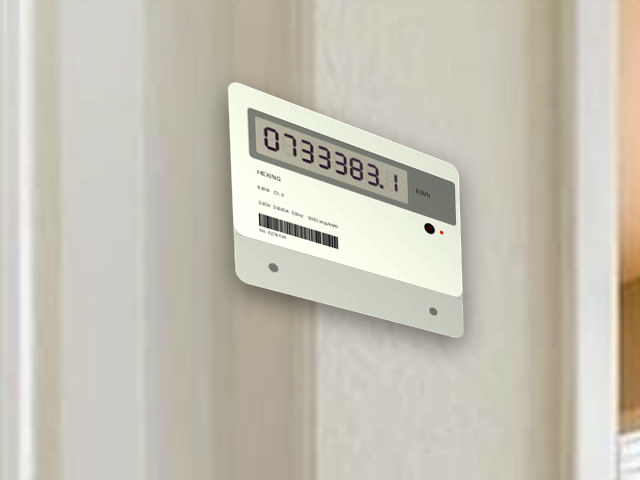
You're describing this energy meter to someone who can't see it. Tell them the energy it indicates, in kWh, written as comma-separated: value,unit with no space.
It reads 733383.1,kWh
